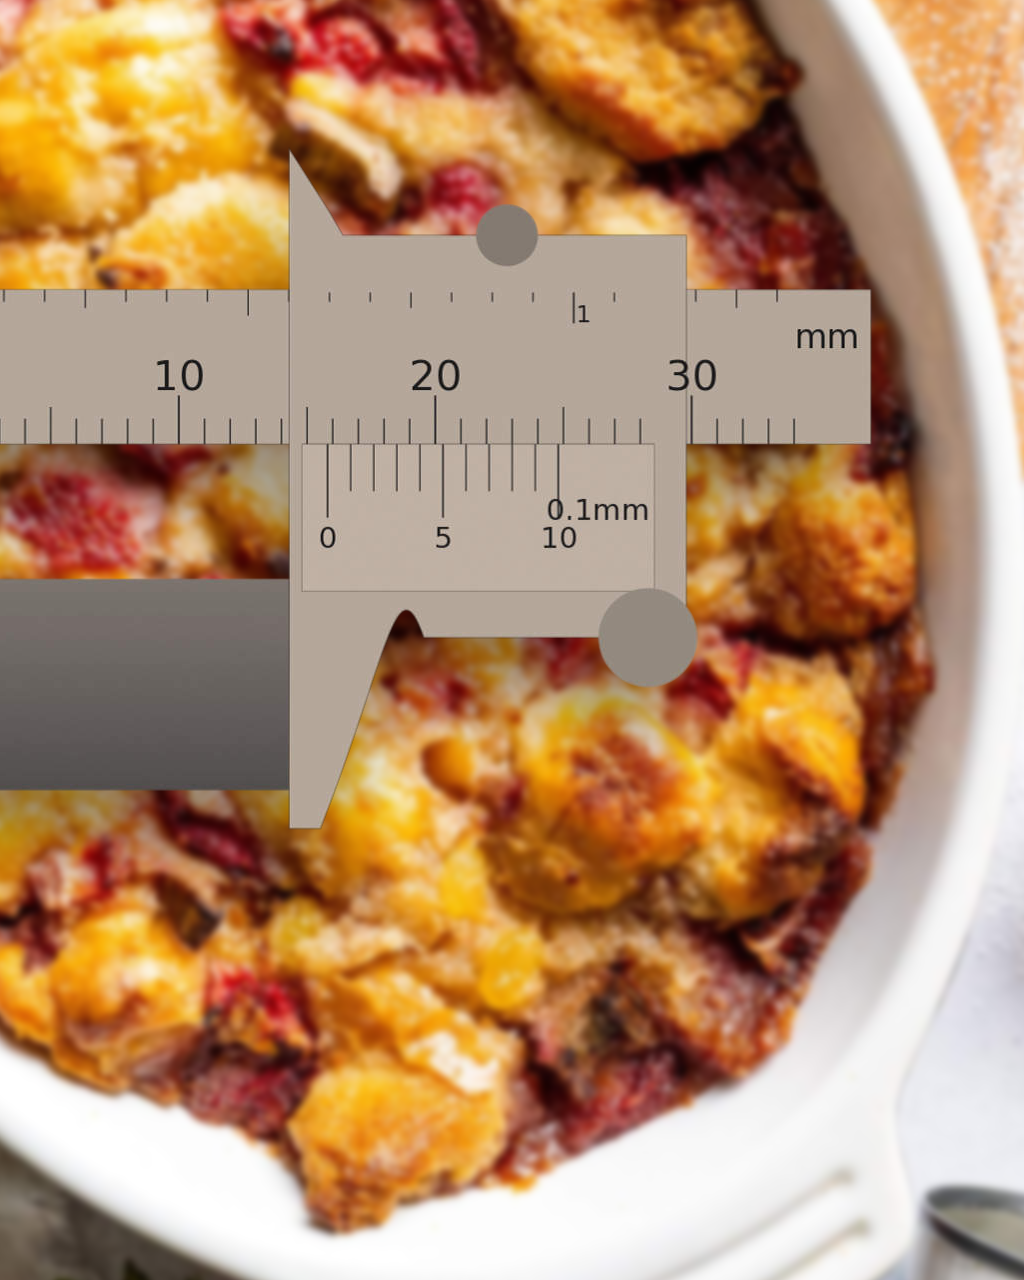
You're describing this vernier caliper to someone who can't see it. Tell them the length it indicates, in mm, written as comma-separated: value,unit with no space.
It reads 15.8,mm
